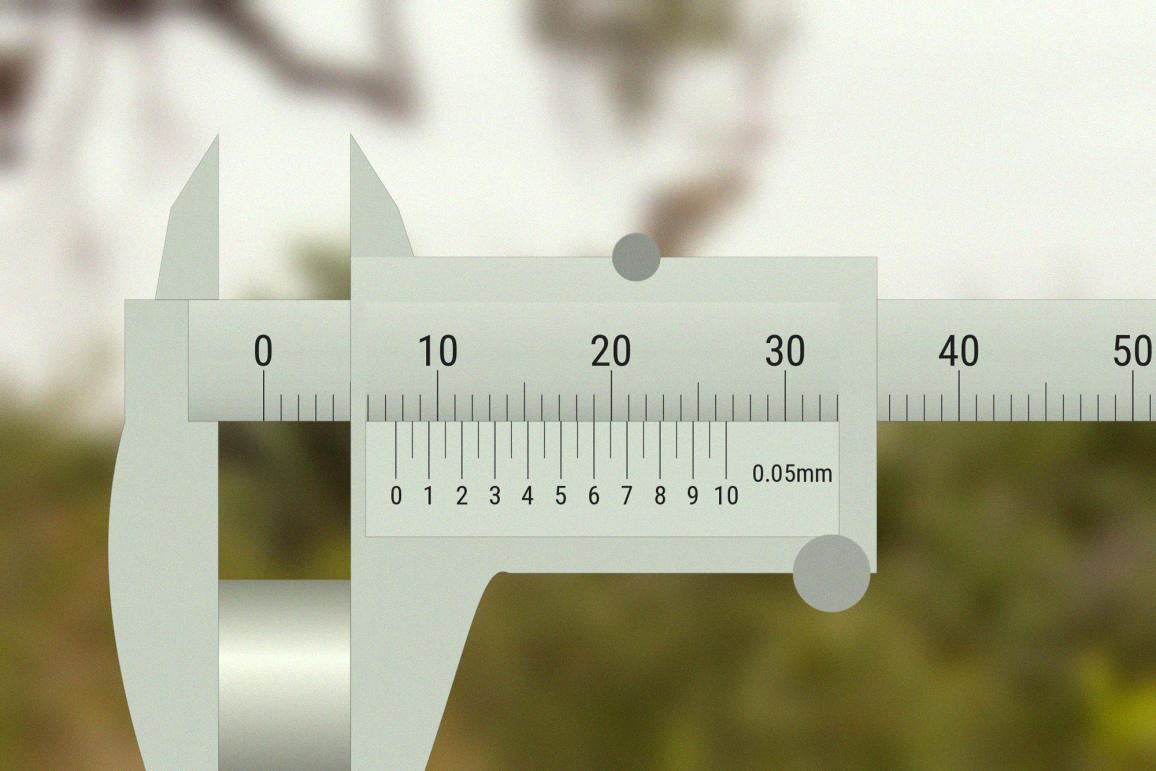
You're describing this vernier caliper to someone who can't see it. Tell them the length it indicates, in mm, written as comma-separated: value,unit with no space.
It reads 7.6,mm
